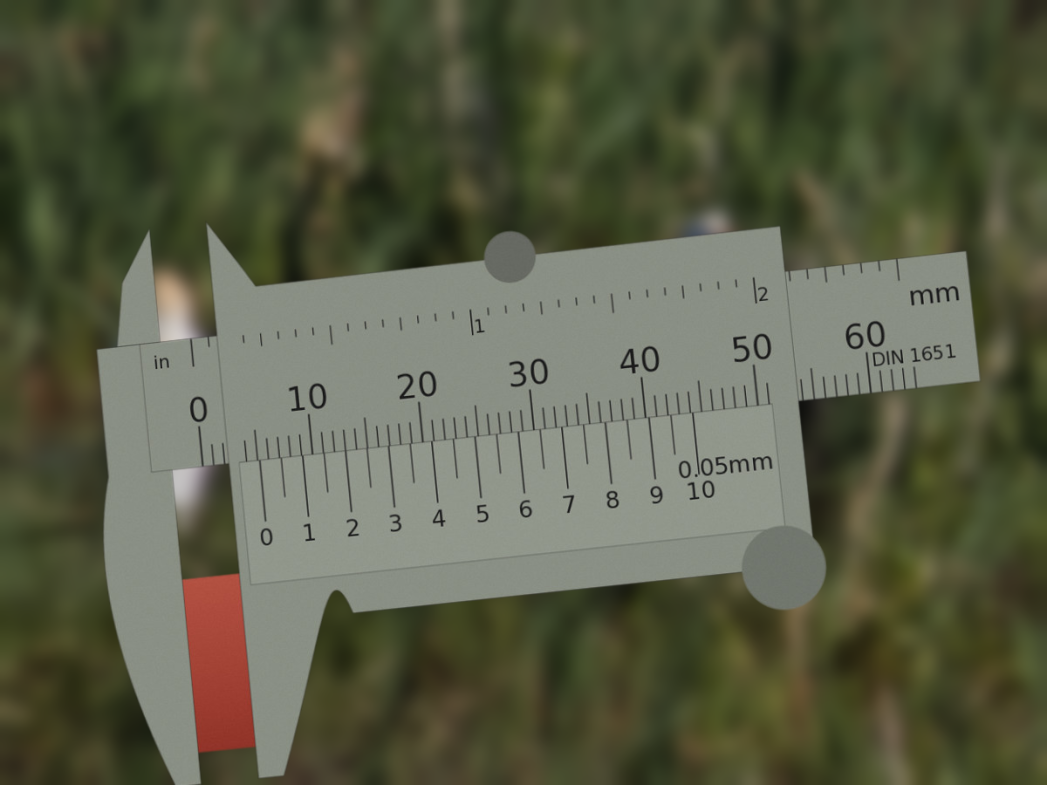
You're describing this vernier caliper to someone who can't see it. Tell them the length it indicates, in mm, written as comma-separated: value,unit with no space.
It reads 5.2,mm
